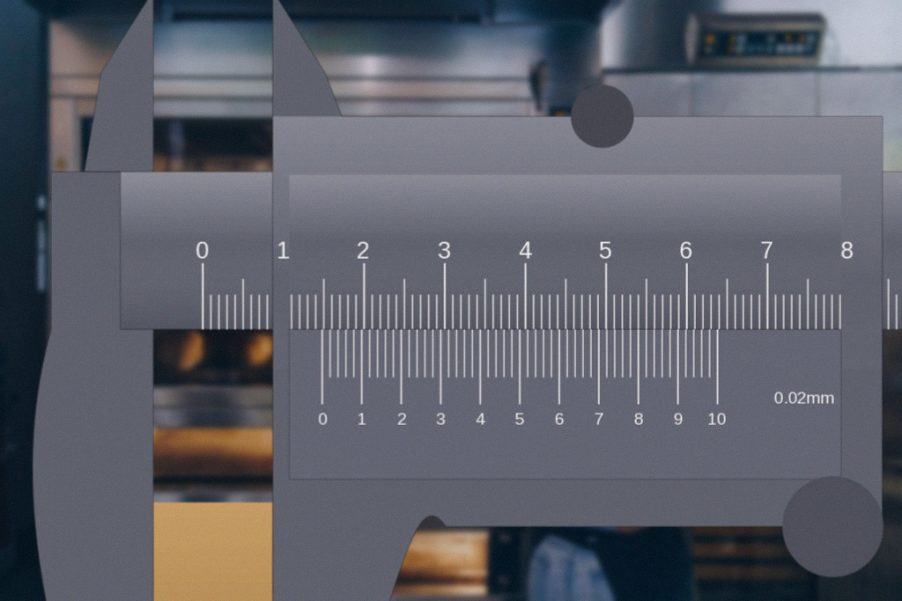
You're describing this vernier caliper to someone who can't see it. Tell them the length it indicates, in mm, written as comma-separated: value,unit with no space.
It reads 14.8,mm
